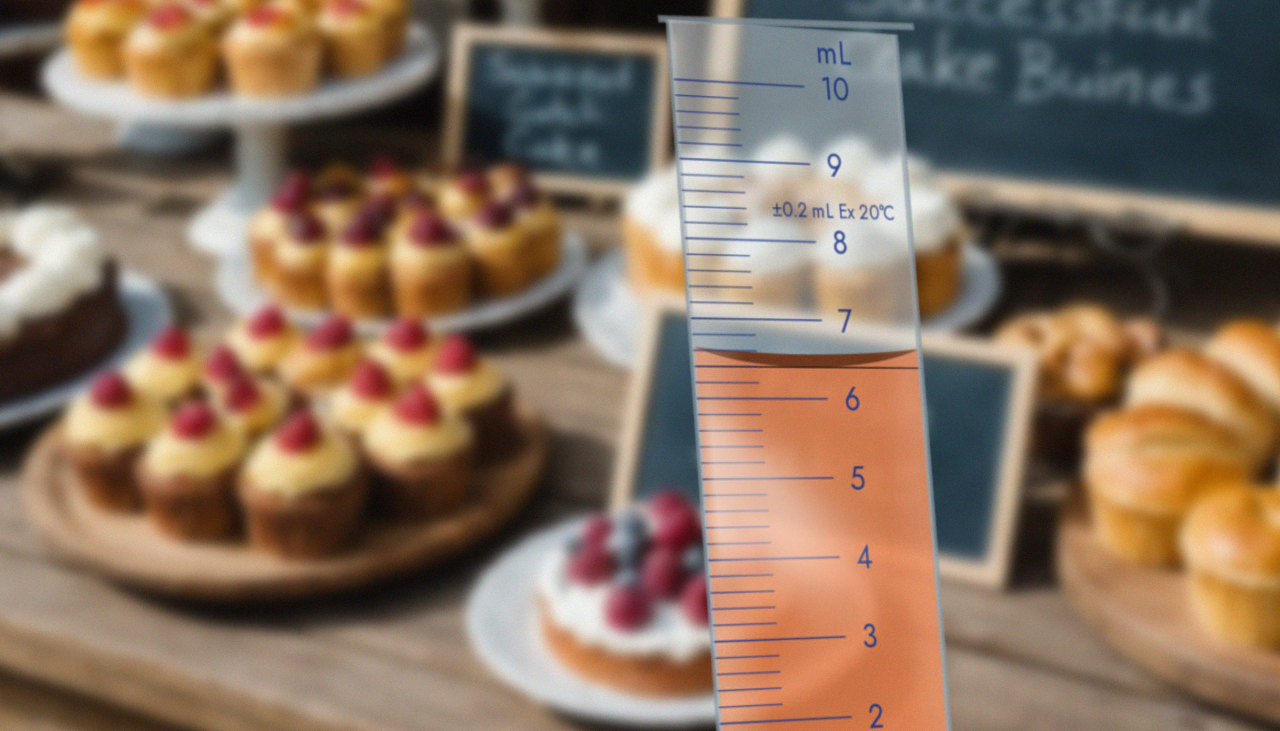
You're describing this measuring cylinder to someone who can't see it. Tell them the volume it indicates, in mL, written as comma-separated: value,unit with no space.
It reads 6.4,mL
